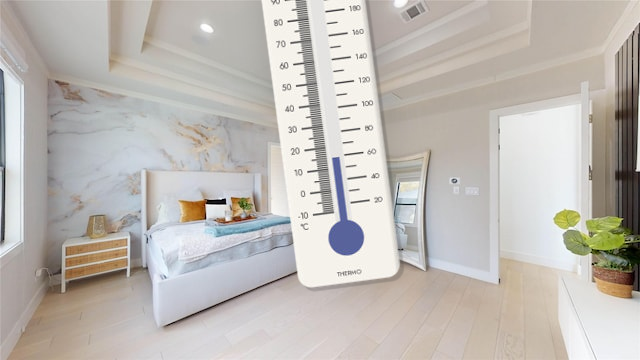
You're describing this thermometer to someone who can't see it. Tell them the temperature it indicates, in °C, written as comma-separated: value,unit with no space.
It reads 15,°C
